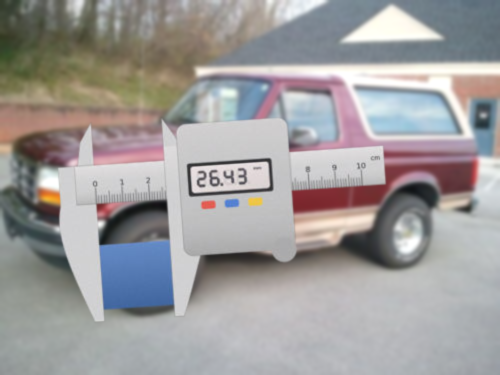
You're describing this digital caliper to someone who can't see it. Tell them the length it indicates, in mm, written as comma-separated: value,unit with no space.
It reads 26.43,mm
